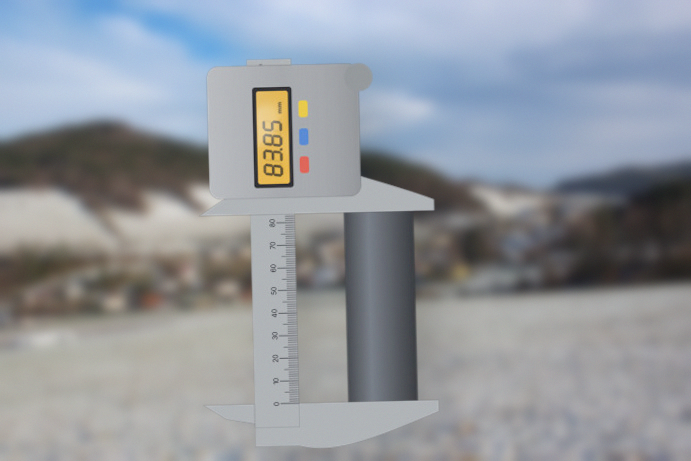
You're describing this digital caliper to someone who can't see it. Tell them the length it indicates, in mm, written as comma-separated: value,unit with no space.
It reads 83.85,mm
